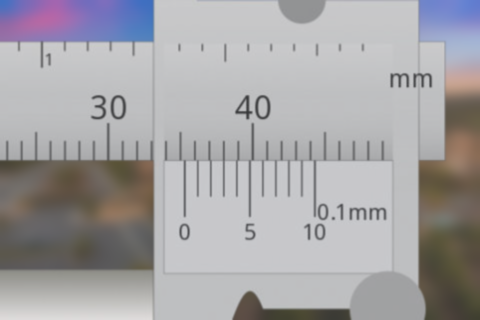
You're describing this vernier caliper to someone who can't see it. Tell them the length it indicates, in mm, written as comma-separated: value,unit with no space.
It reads 35.3,mm
